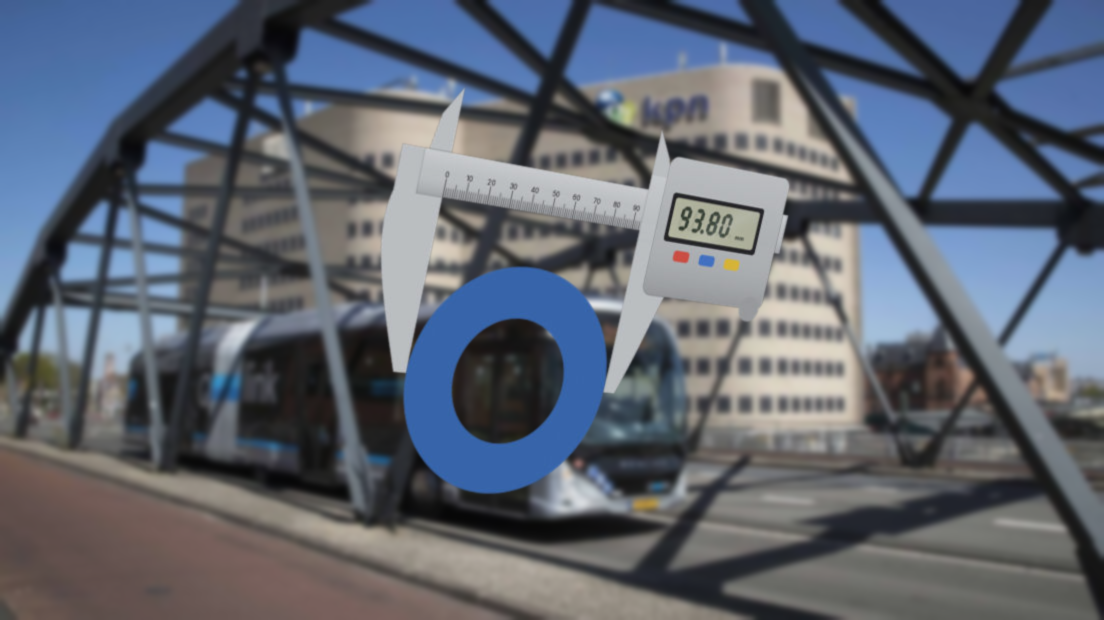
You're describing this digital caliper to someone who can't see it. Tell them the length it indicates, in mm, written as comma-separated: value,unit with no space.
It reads 93.80,mm
